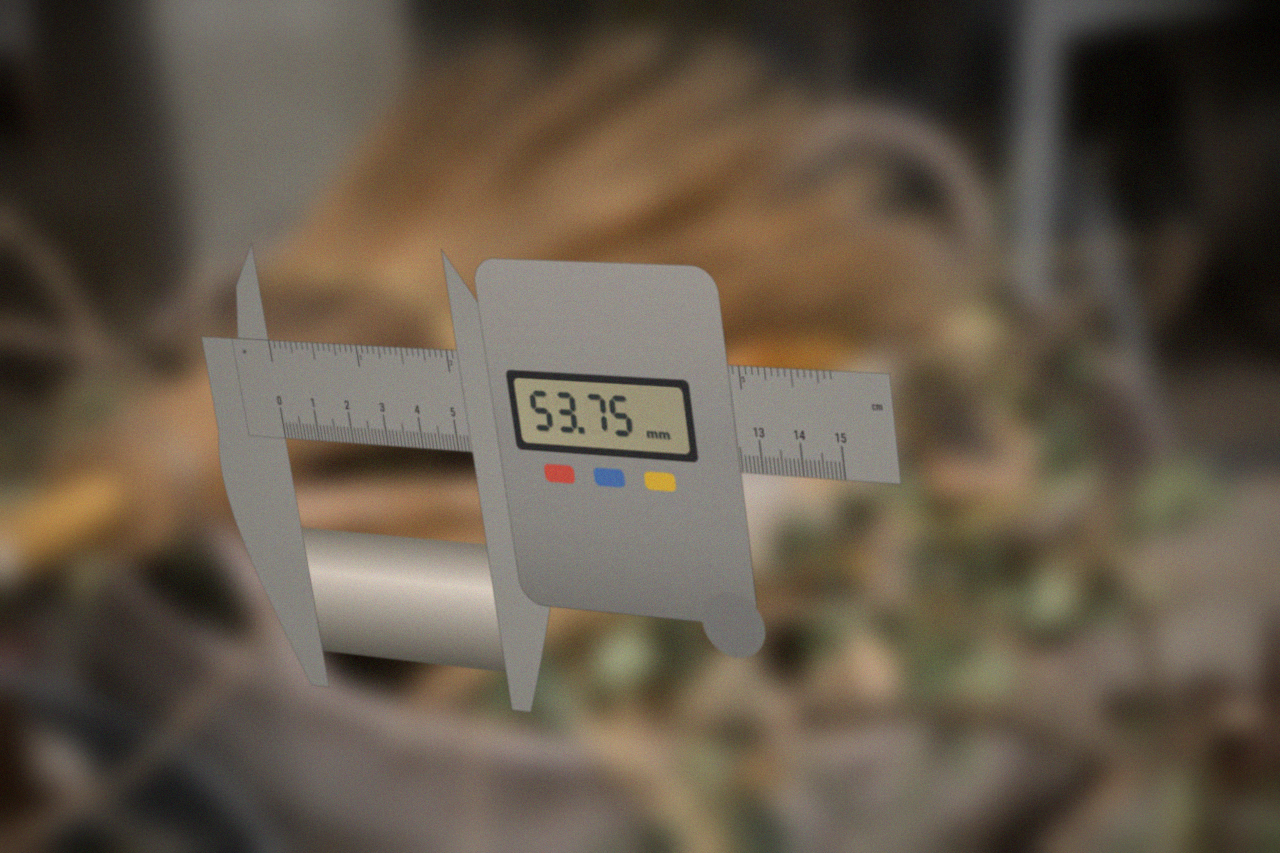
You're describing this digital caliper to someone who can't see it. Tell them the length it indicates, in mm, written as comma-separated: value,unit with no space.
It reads 53.75,mm
